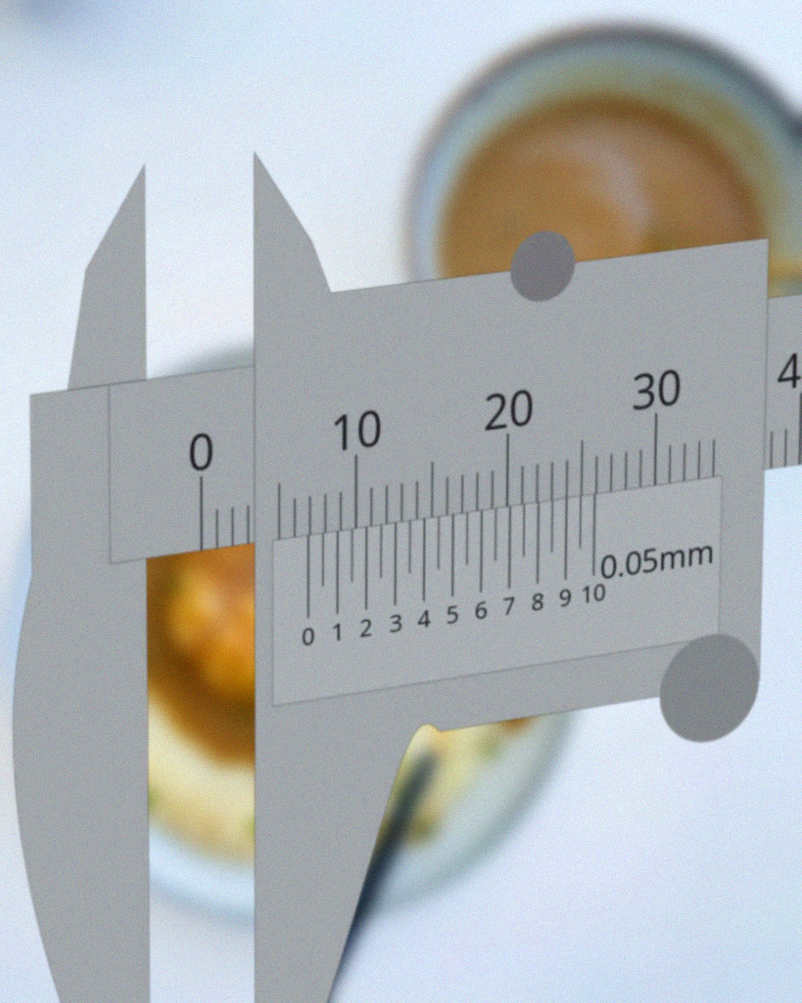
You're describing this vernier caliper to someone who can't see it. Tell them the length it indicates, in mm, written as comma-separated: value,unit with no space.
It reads 6.9,mm
